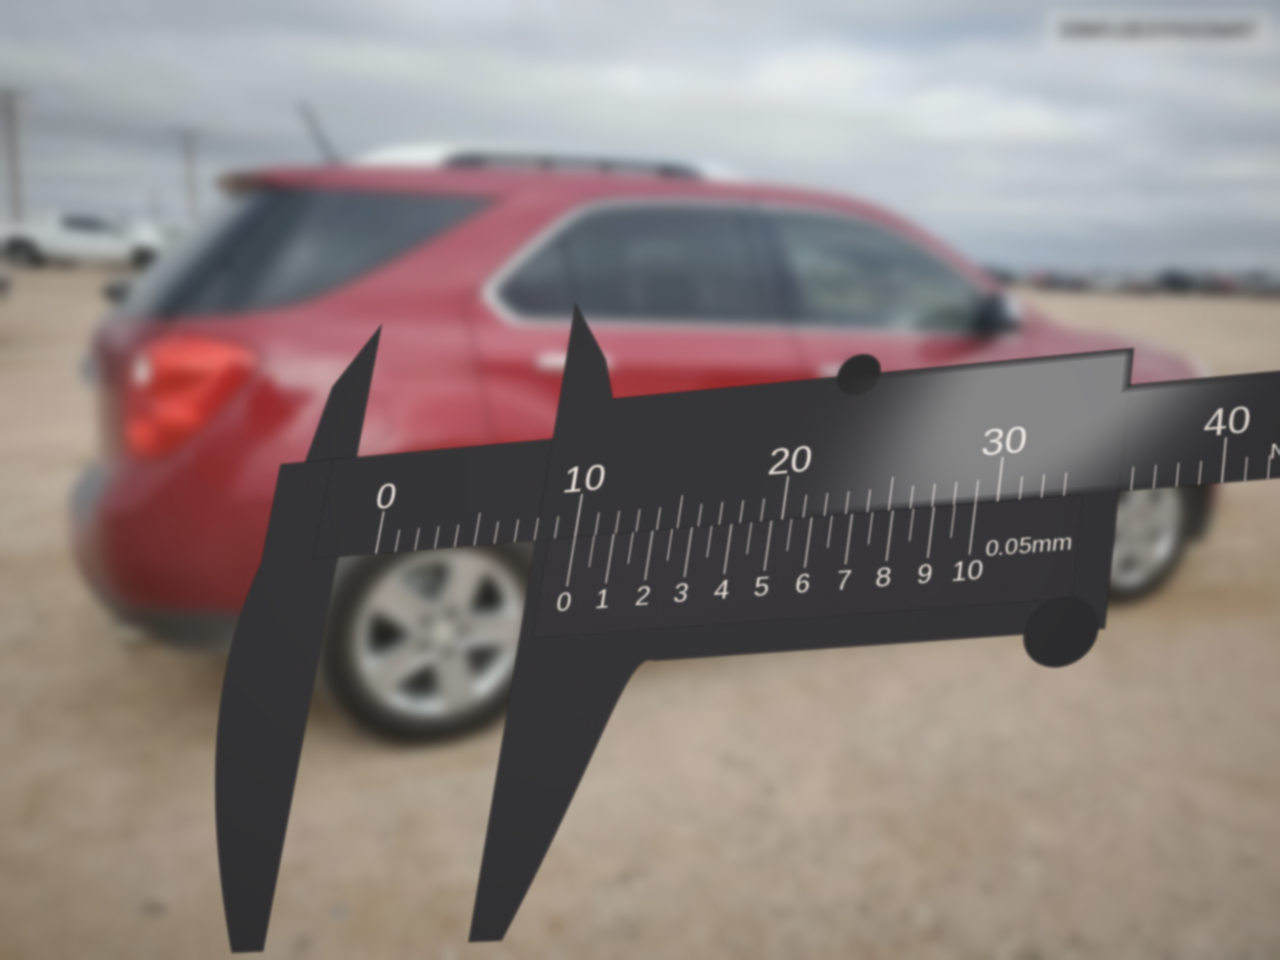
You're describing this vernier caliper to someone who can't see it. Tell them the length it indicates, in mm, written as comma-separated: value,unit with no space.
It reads 10.0,mm
